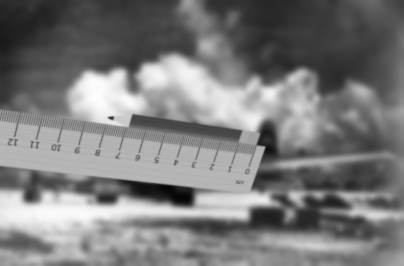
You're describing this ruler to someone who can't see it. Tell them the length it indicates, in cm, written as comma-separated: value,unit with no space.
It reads 8,cm
